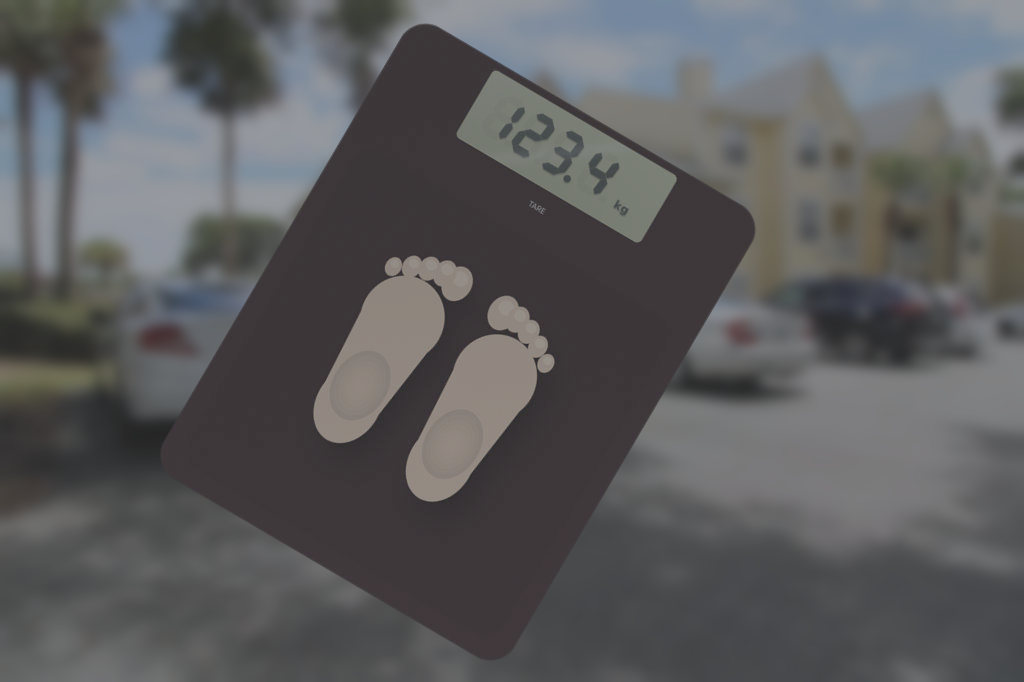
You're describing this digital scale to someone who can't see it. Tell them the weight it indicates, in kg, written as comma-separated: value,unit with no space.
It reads 123.4,kg
